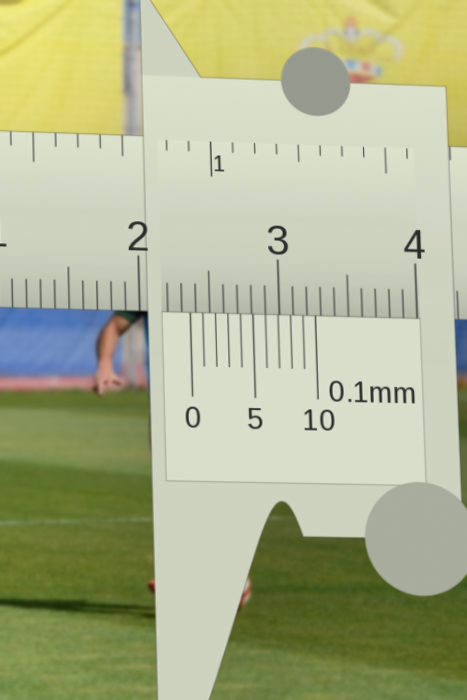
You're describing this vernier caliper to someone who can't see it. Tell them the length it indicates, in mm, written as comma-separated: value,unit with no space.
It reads 23.6,mm
